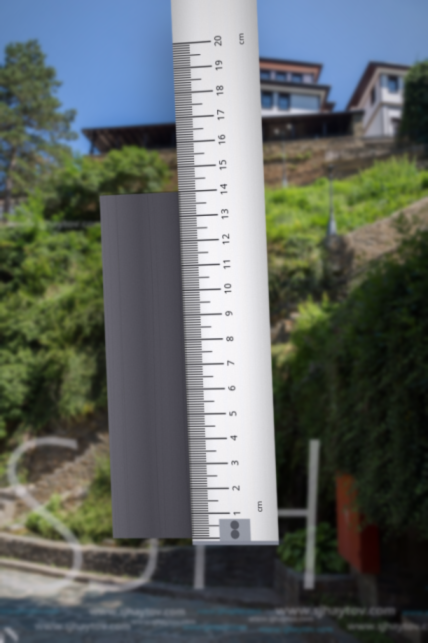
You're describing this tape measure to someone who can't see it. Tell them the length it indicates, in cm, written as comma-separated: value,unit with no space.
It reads 14,cm
